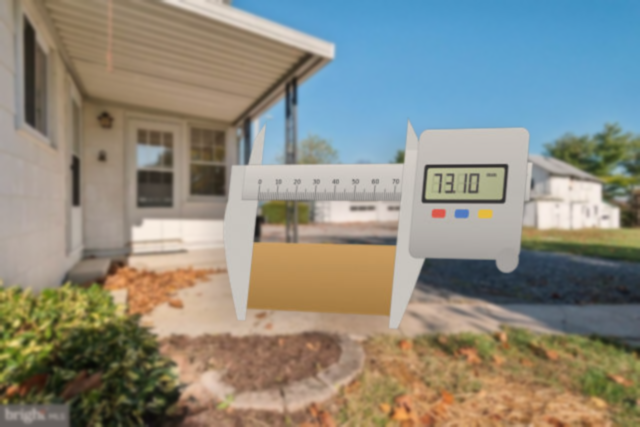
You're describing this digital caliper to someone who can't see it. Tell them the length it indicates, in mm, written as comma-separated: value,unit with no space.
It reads 73.10,mm
